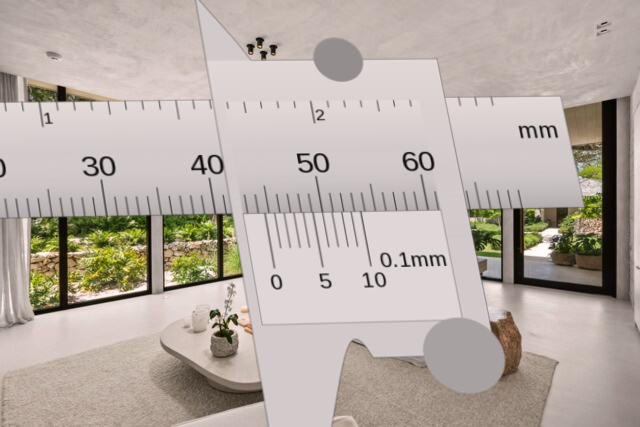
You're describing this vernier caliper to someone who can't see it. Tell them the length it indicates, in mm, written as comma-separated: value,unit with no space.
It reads 44.6,mm
